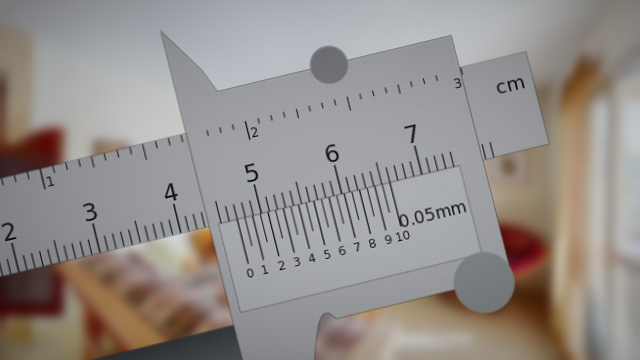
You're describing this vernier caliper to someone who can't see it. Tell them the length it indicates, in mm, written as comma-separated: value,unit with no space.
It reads 47.0,mm
